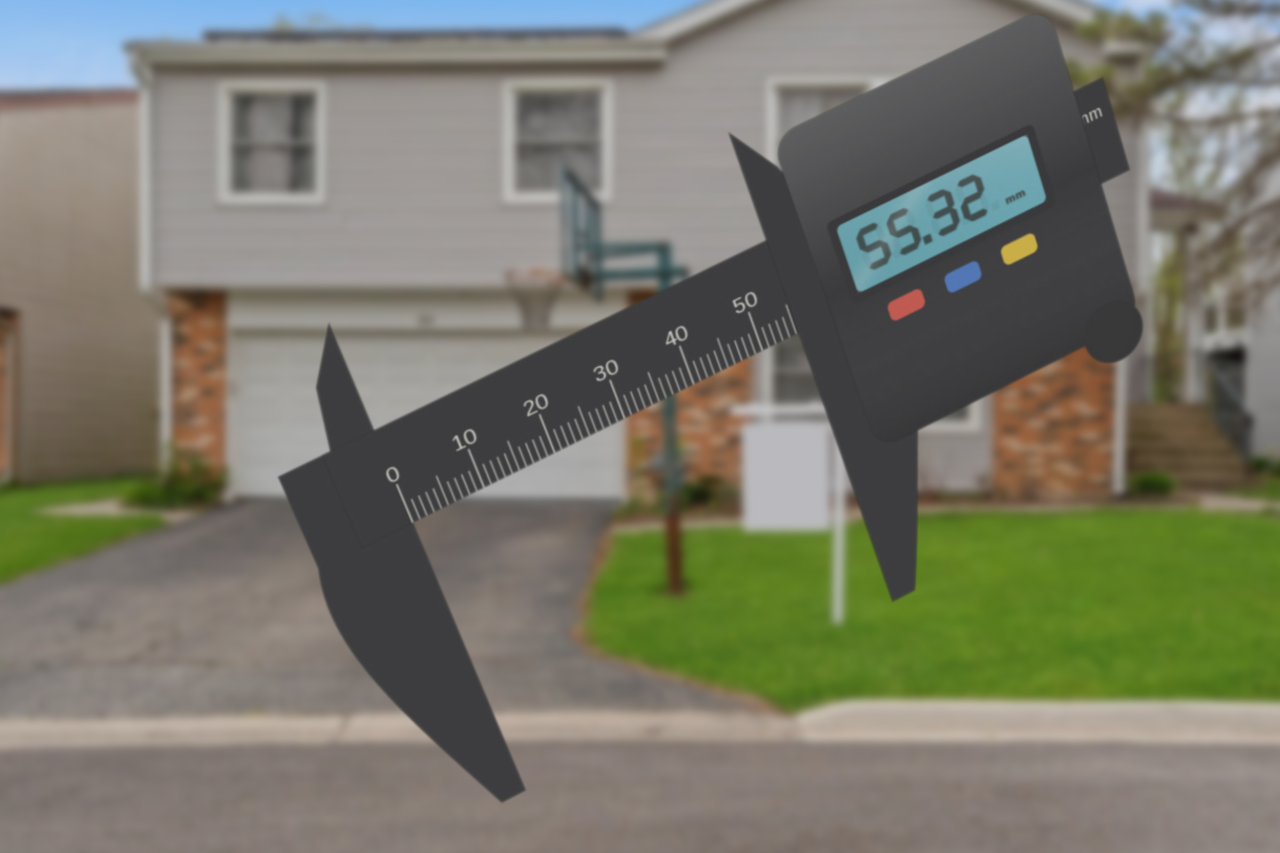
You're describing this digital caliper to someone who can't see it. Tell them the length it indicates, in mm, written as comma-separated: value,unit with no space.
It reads 55.32,mm
